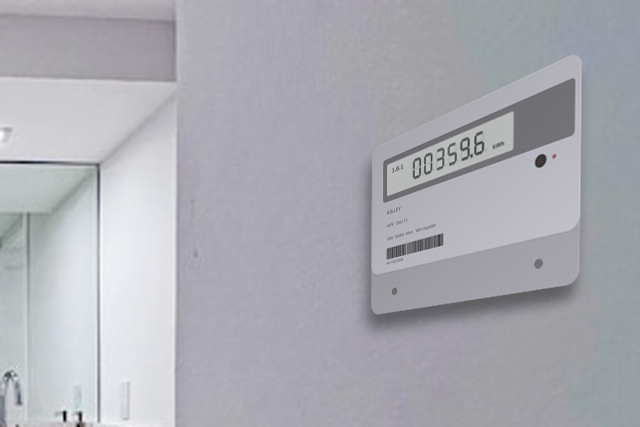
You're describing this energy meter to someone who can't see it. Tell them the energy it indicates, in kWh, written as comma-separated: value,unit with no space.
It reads 359.6,kWh
